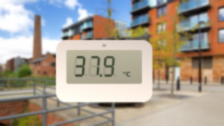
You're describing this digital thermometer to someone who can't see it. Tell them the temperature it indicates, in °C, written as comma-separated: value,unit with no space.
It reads 37.9,°C
